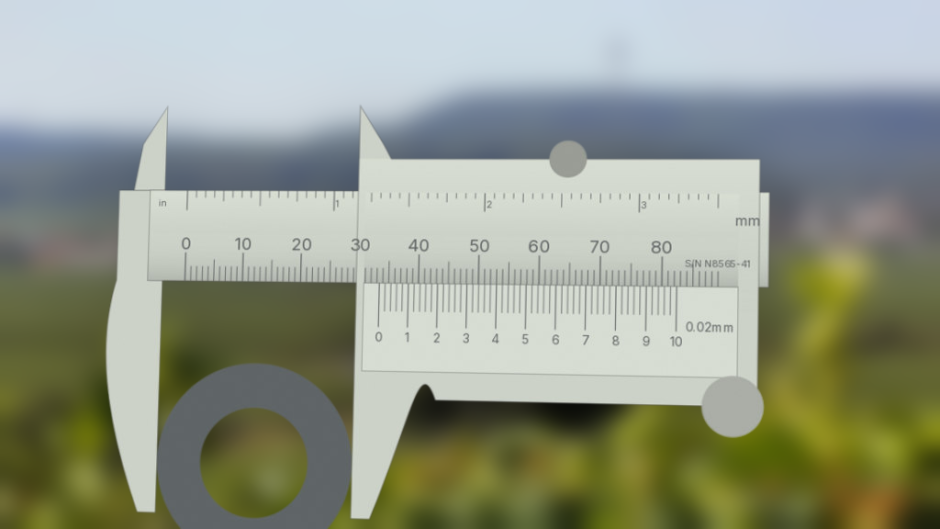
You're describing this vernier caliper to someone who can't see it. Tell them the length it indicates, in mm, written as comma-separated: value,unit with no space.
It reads 33.4,mm
